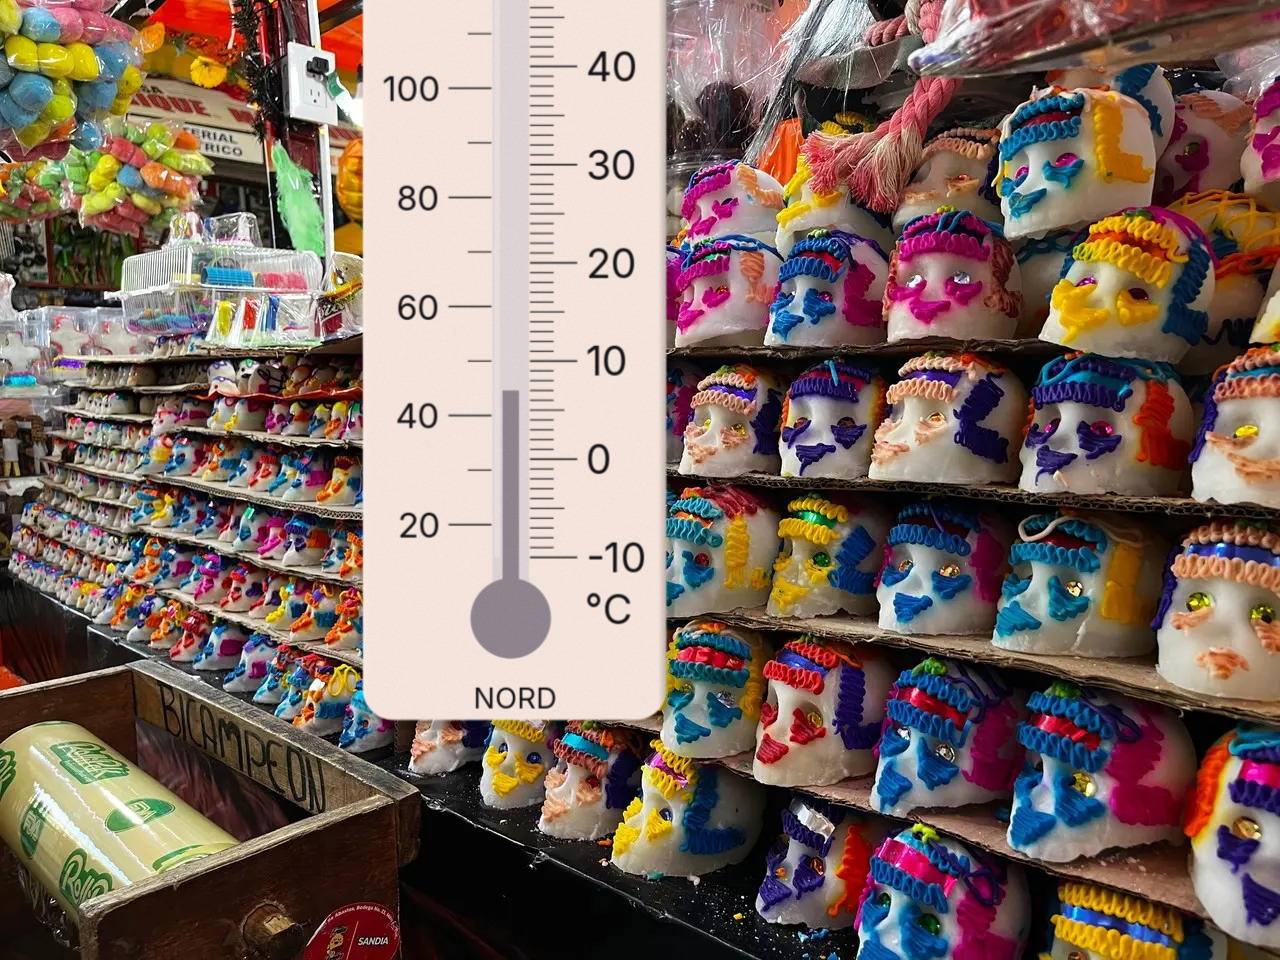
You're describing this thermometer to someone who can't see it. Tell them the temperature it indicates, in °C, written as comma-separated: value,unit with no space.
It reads 7,°C
